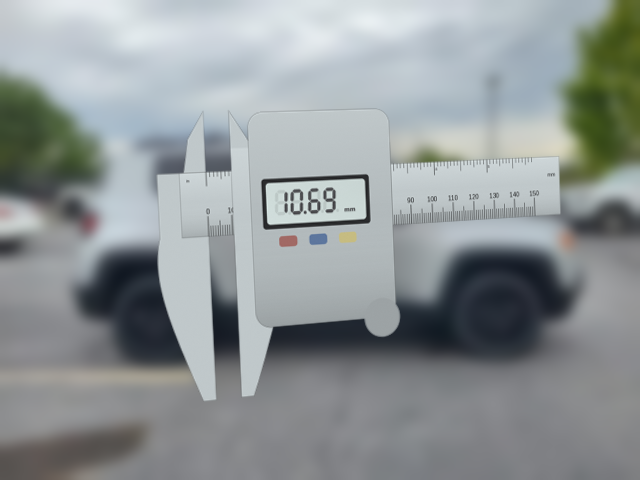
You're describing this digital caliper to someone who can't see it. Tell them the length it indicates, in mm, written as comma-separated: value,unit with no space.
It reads 10.69,mm
